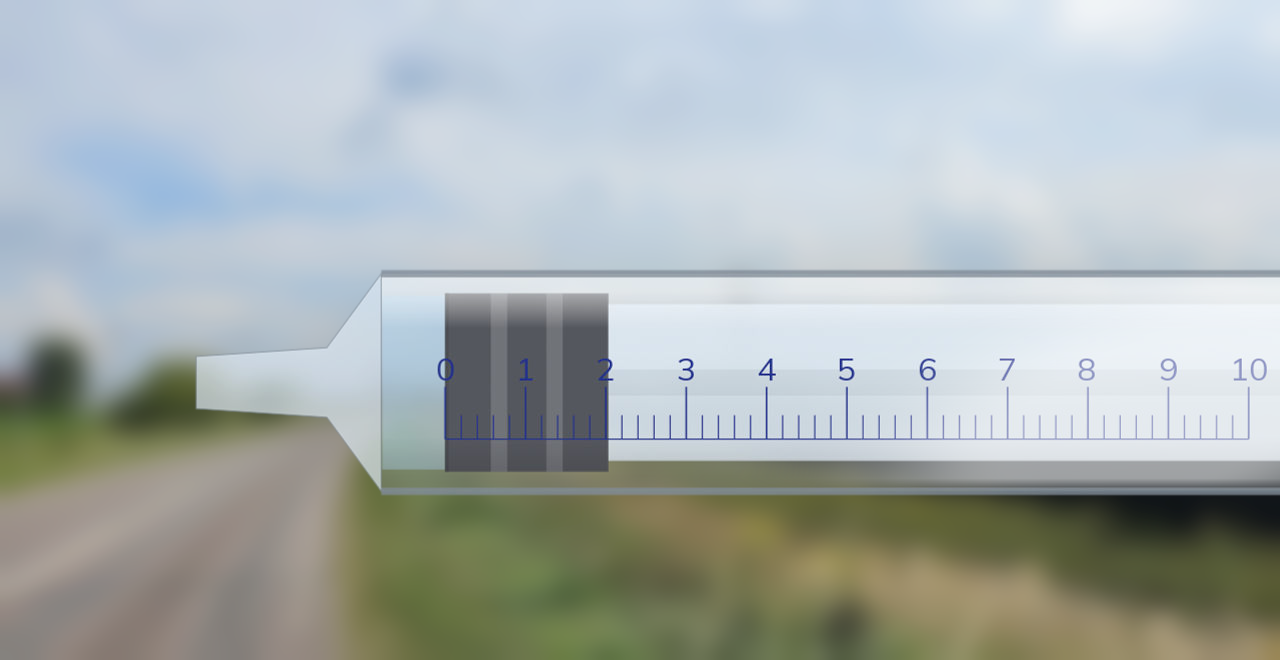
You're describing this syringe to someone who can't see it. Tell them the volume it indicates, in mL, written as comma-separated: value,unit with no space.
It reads 0,mL
